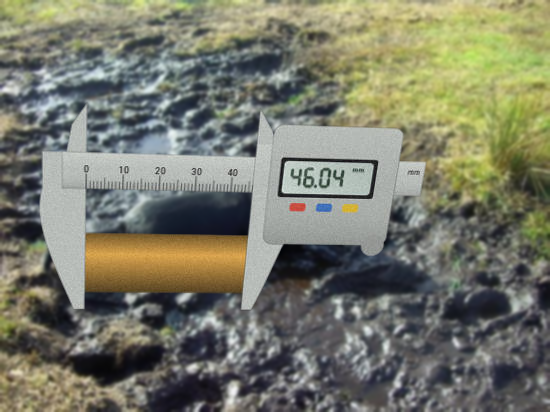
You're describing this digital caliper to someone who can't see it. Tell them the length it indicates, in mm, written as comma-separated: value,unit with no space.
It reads 46.04,mm
